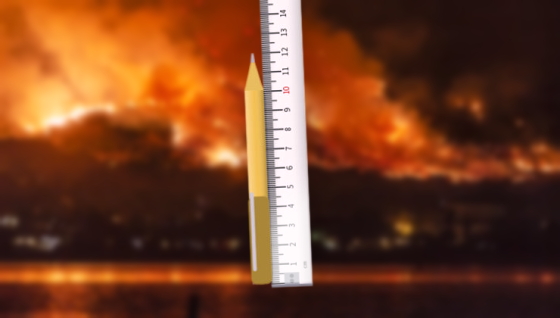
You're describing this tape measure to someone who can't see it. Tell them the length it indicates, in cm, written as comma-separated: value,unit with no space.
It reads 12,cm
